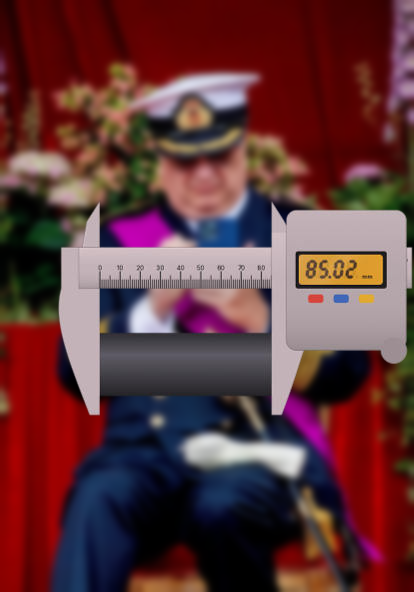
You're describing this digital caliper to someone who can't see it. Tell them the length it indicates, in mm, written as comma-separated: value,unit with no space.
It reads 85.02,mm
